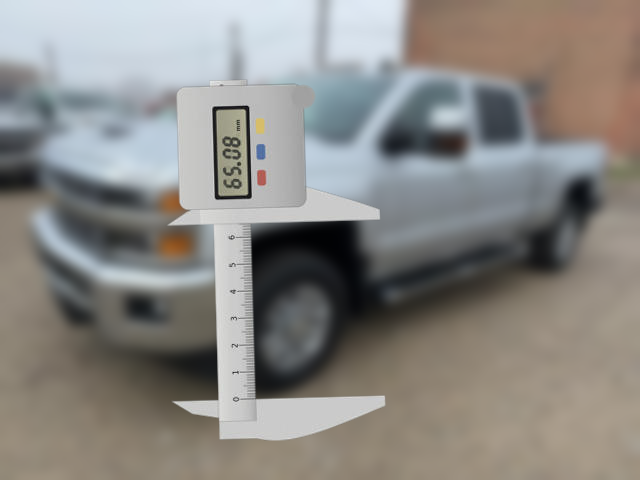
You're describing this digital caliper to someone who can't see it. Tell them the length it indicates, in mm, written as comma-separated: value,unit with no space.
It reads 65.08,mm
